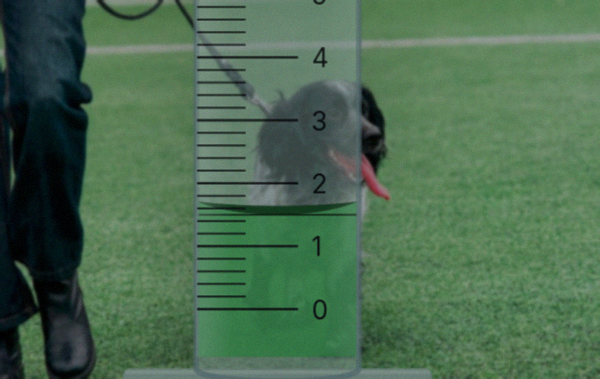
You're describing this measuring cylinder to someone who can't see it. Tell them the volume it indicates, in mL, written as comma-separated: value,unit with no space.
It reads 1.5,mL
